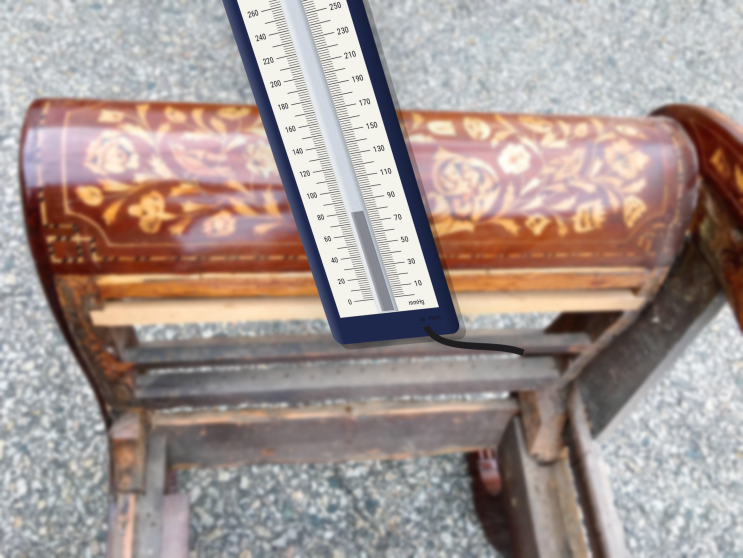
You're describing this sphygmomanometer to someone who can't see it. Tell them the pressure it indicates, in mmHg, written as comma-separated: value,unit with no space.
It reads 80,mmHg
